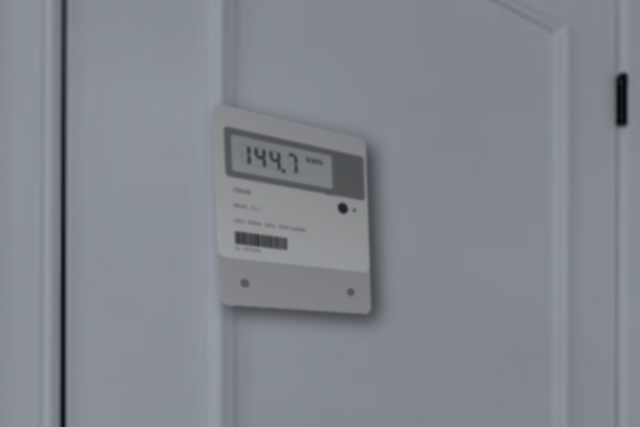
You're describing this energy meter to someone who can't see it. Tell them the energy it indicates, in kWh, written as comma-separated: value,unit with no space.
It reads 144.7,kWh
